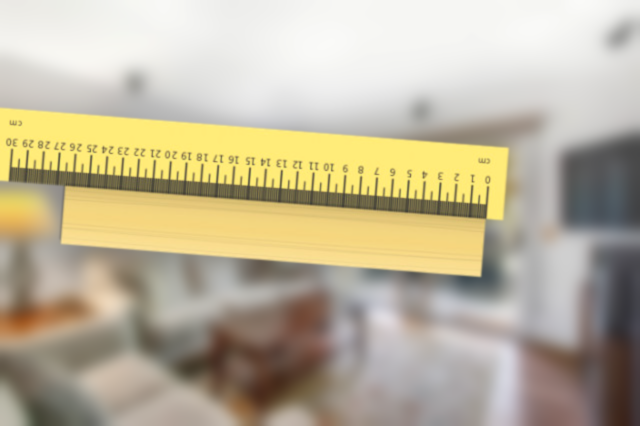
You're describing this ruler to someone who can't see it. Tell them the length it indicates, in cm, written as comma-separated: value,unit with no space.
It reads 26.5,cm
